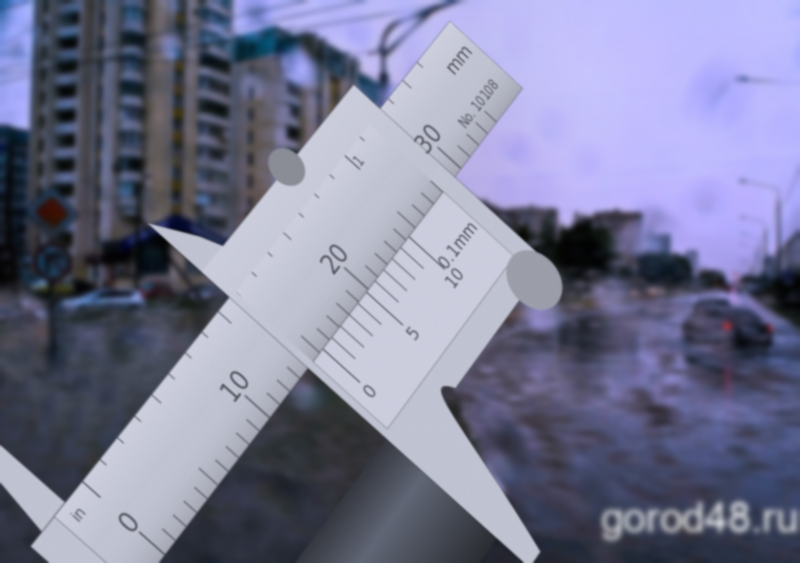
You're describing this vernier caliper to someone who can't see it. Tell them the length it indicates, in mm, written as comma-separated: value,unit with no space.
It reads 15.3,mm
